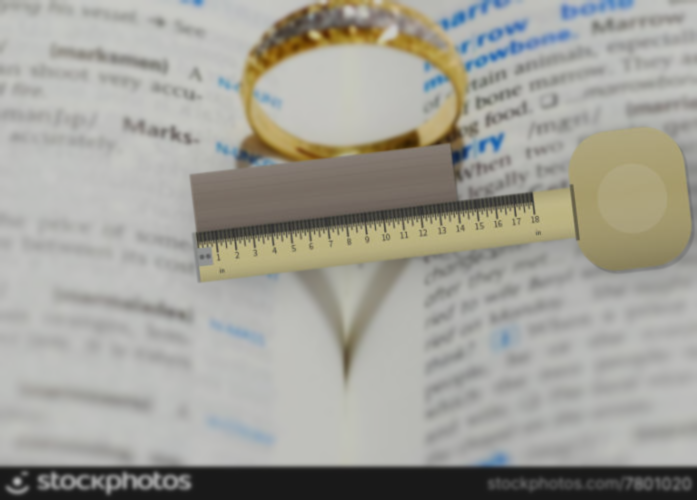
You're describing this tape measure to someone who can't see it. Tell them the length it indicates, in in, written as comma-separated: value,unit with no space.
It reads 14,in
